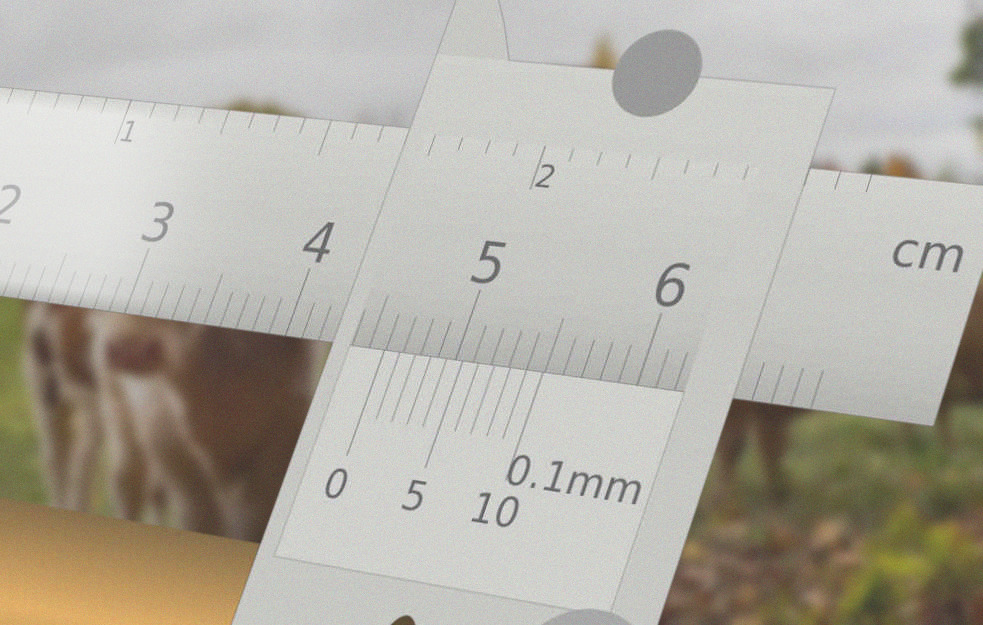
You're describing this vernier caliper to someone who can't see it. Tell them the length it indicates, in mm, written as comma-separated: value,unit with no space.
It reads 45.9,mm
